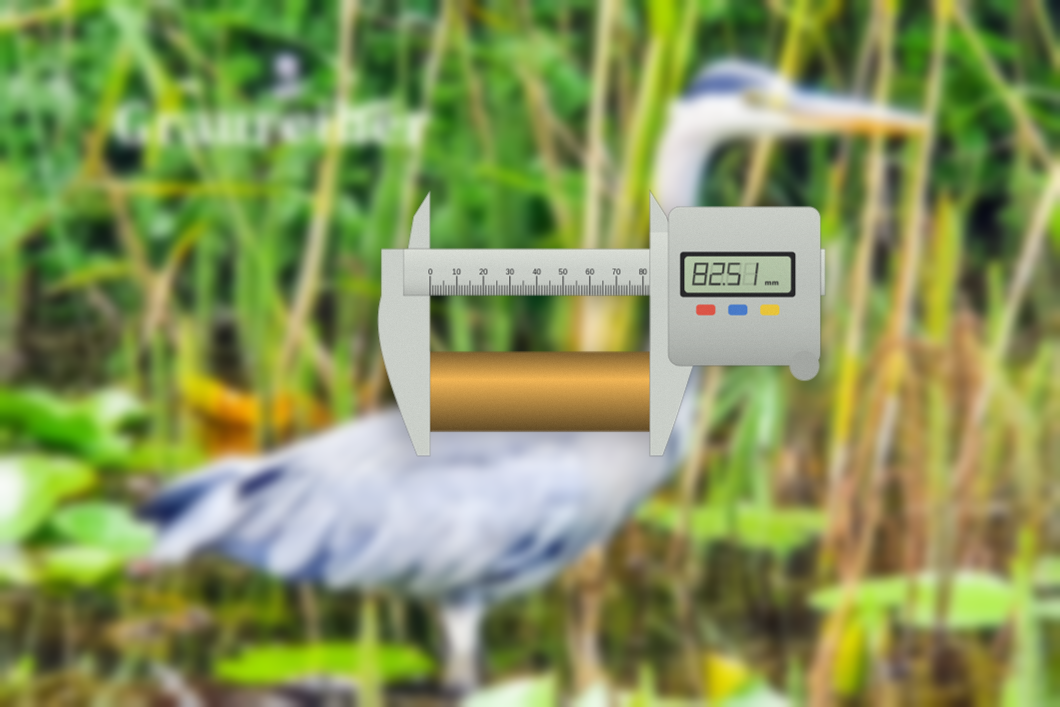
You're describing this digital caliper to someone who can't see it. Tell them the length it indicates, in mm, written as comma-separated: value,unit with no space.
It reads 82.51,mm
